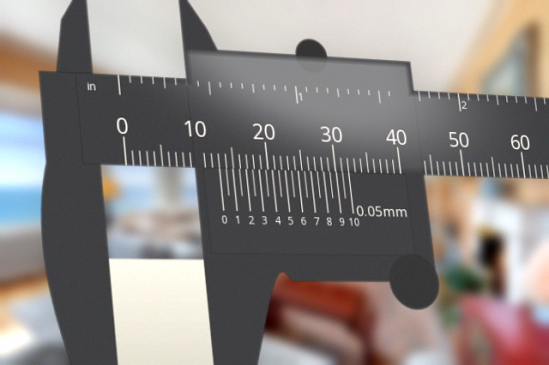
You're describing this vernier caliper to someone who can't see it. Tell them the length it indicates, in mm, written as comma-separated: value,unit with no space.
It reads 13.0,mm
